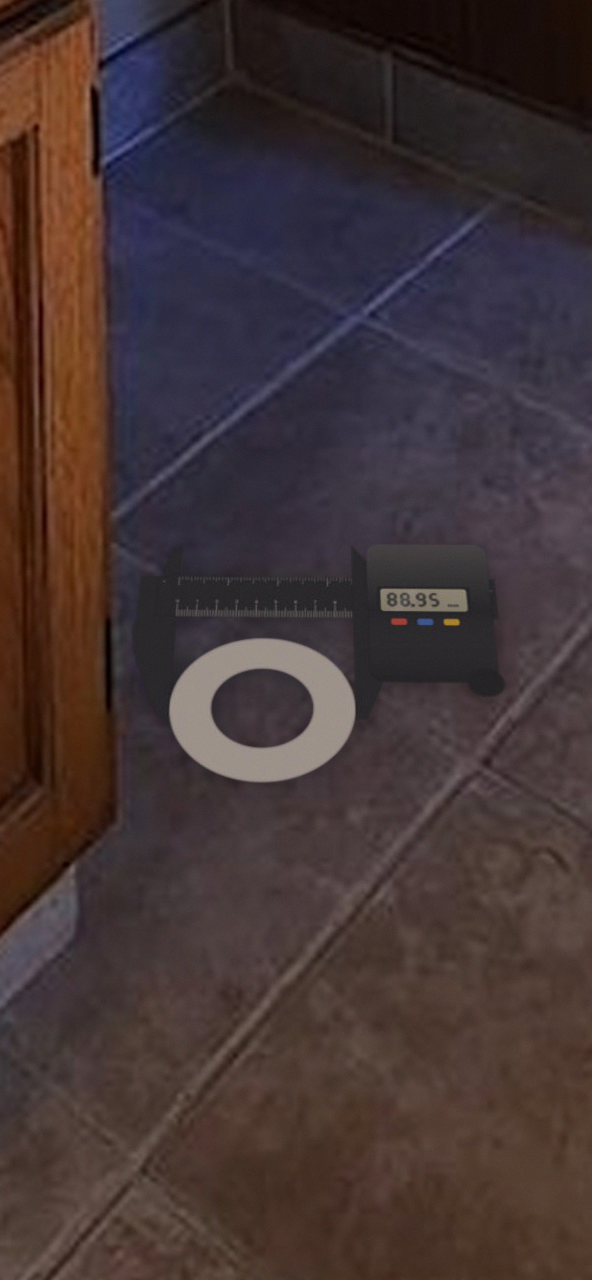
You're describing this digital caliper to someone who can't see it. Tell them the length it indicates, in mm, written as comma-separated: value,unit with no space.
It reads 88.95,mm
